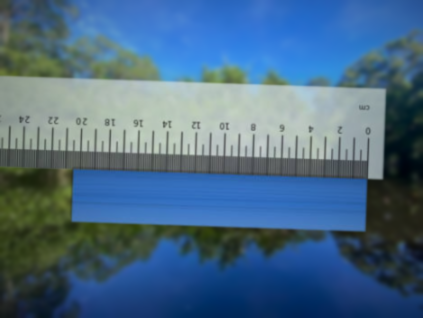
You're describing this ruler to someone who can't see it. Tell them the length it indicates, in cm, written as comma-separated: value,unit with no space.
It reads 20.5,cm
